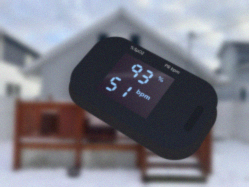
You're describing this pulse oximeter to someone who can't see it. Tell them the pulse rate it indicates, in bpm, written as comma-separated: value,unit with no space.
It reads 51,bpm
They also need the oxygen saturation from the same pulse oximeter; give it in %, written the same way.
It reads 93,%
